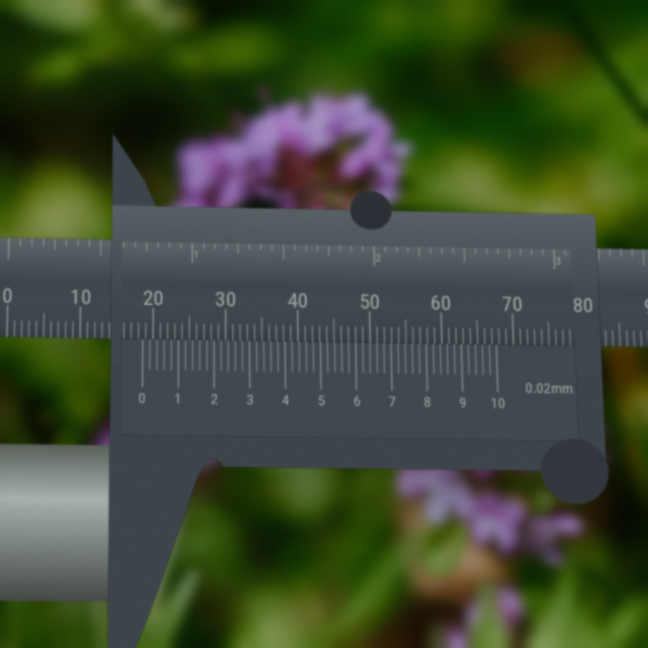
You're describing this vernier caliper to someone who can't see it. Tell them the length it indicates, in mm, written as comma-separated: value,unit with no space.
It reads 18.6,mm
